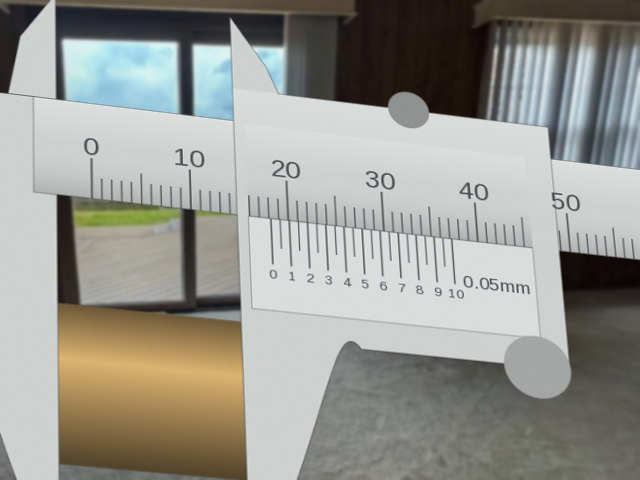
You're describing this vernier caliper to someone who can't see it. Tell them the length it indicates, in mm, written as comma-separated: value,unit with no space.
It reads 18.2,mm
